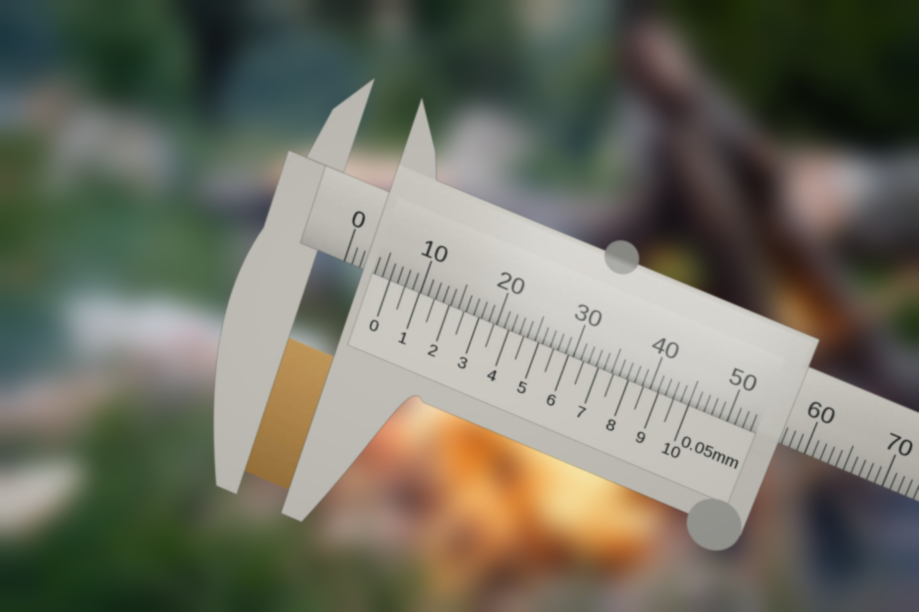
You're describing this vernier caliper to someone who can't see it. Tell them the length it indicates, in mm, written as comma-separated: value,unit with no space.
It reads 6.0,mm
